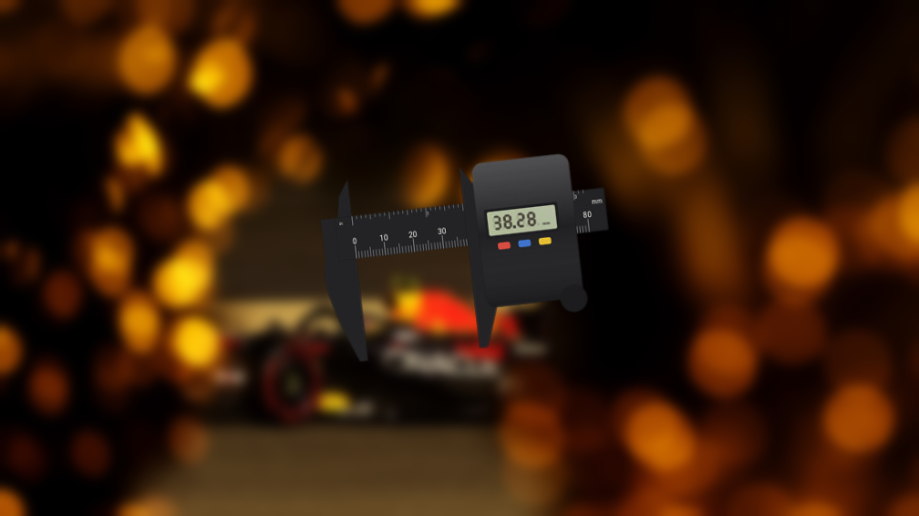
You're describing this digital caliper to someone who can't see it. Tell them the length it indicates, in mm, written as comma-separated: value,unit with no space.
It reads 38.28,mm
